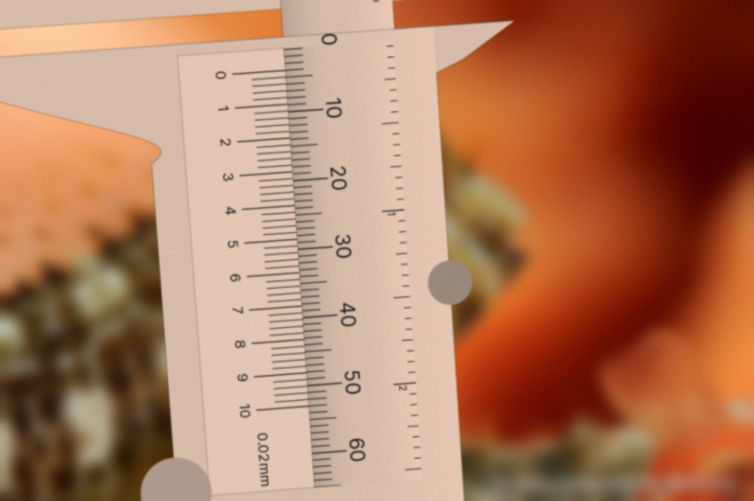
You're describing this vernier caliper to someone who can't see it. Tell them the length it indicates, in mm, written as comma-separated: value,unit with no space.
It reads 4.0,mm
